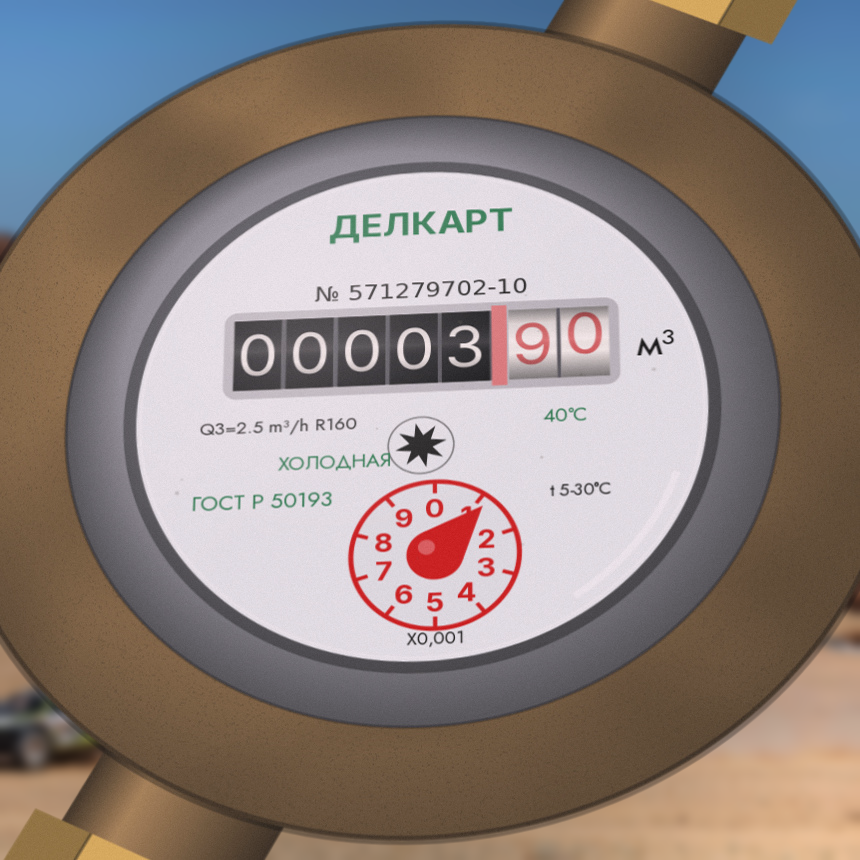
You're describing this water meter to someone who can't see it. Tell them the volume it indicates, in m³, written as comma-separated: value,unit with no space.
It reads 3.901,m³
